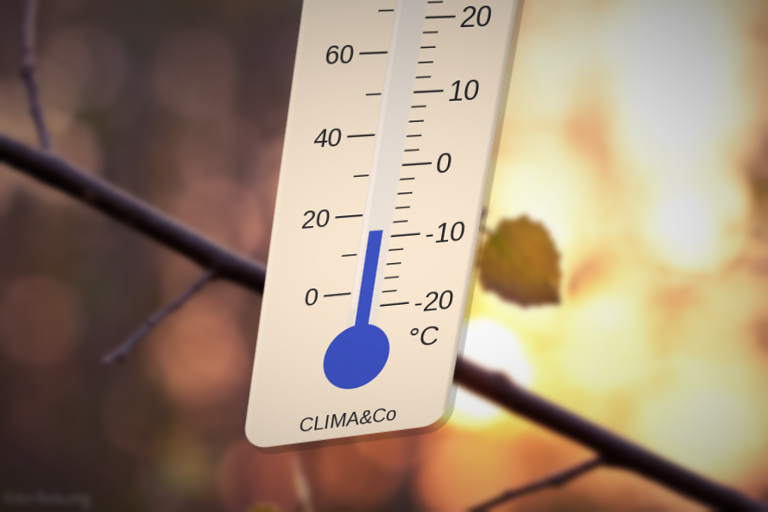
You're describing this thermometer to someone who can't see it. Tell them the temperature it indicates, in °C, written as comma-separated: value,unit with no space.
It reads -9,°C
